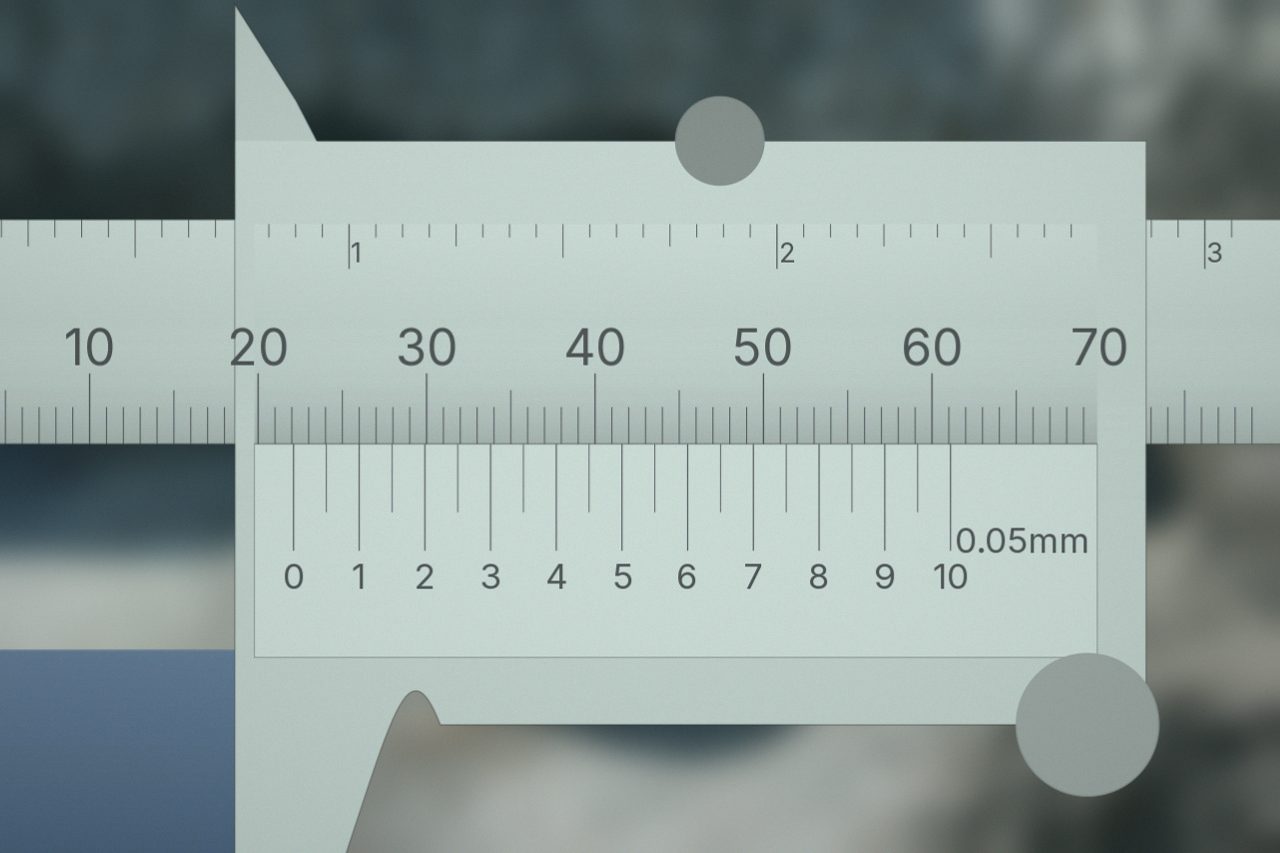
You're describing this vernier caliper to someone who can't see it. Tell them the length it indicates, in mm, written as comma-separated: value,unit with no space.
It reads 22.1,mm
